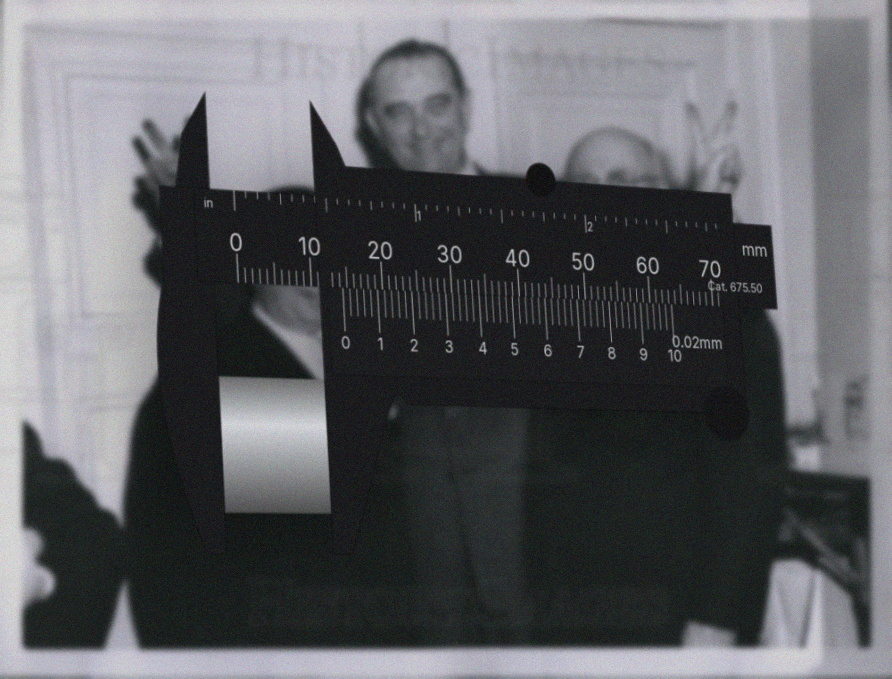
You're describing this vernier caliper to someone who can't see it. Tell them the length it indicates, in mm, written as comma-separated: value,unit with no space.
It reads 14.4,mm
